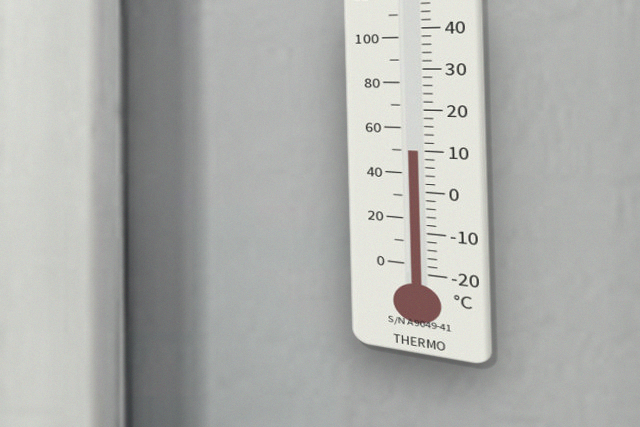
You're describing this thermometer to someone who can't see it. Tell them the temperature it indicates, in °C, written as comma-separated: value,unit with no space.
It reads 10,°C
